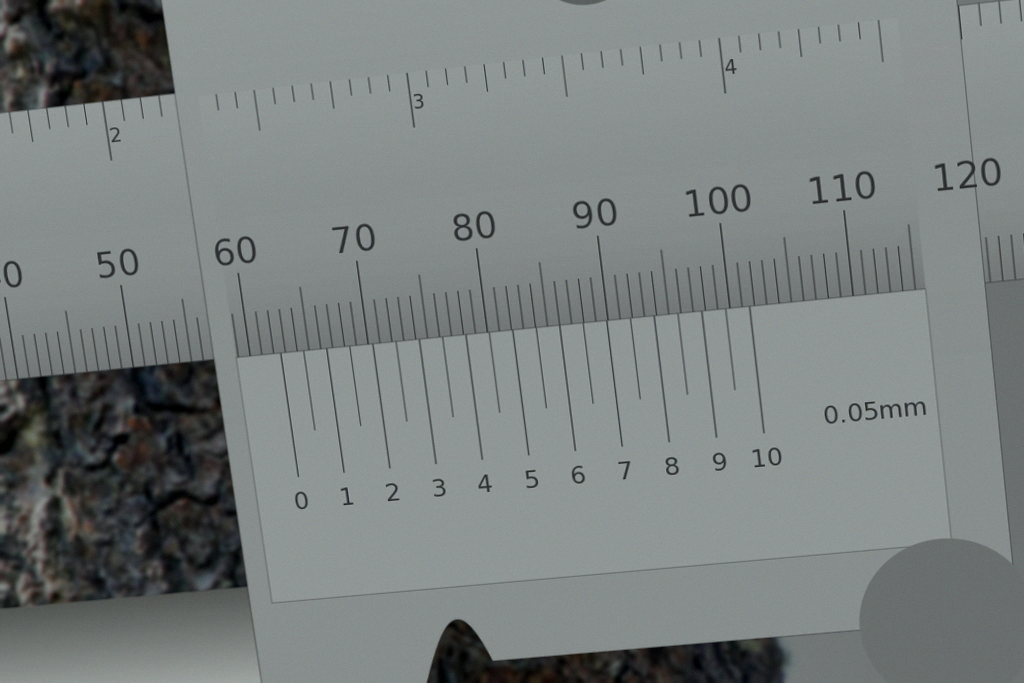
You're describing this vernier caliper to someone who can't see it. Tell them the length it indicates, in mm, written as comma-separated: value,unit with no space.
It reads 62.6,mm
